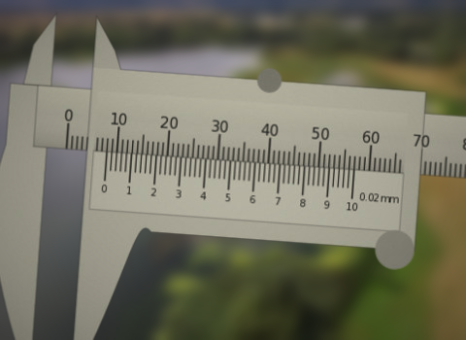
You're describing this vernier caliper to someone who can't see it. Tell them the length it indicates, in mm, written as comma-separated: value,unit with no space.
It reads 8.0,mm
